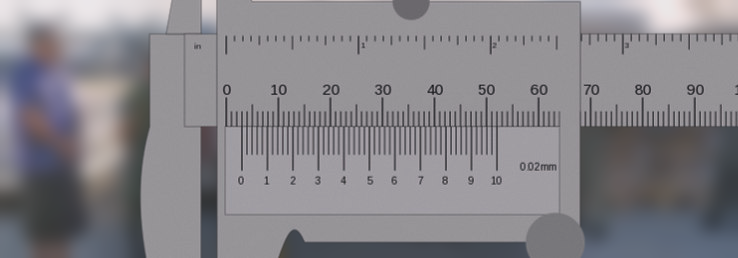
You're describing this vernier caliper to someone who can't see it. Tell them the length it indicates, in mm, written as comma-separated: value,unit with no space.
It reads 3.0,mm
